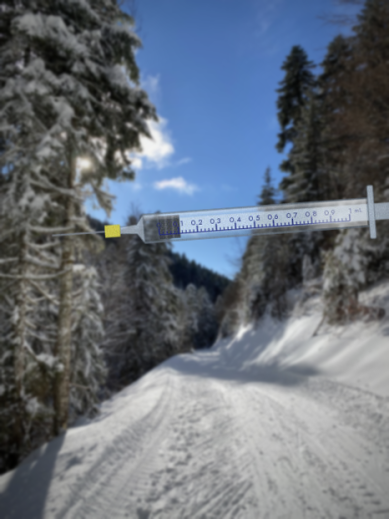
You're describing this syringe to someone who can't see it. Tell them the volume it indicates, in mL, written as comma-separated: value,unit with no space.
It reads 0,mL
